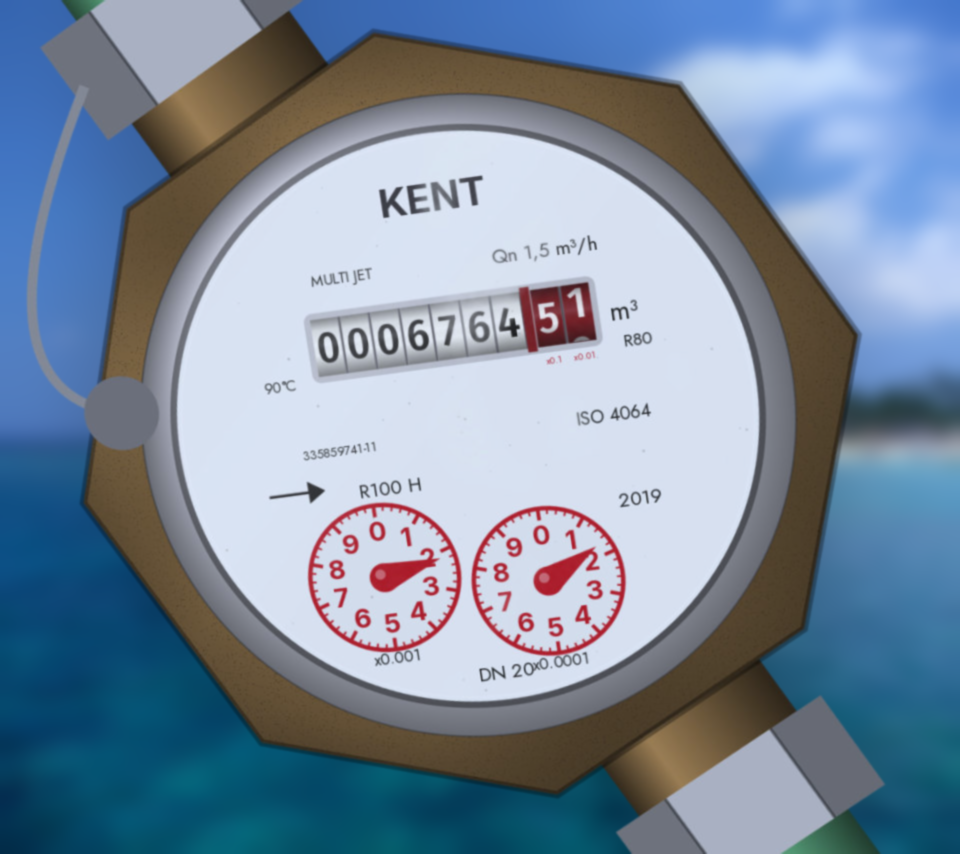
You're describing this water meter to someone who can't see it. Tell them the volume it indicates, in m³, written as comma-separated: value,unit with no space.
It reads 6764.5121,m³
